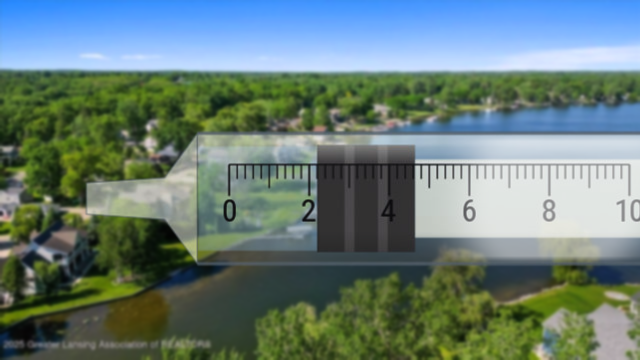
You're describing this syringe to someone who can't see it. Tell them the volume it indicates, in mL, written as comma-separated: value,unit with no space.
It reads 2.2,mL
